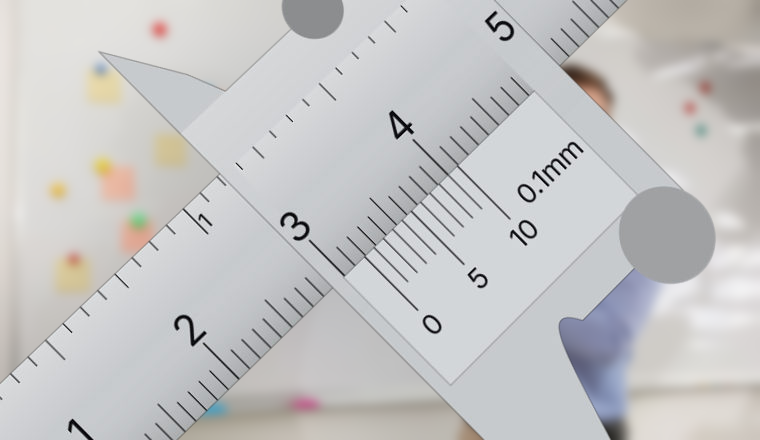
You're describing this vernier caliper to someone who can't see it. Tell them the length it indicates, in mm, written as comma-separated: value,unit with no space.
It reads 31.9,mm
